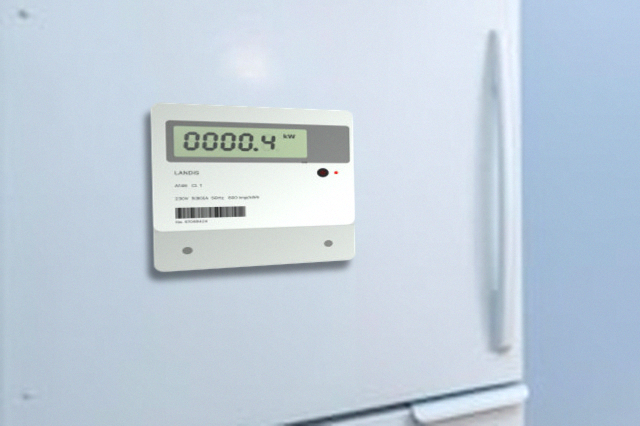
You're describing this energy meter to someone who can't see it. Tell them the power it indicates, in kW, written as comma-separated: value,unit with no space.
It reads 0.4,kW
